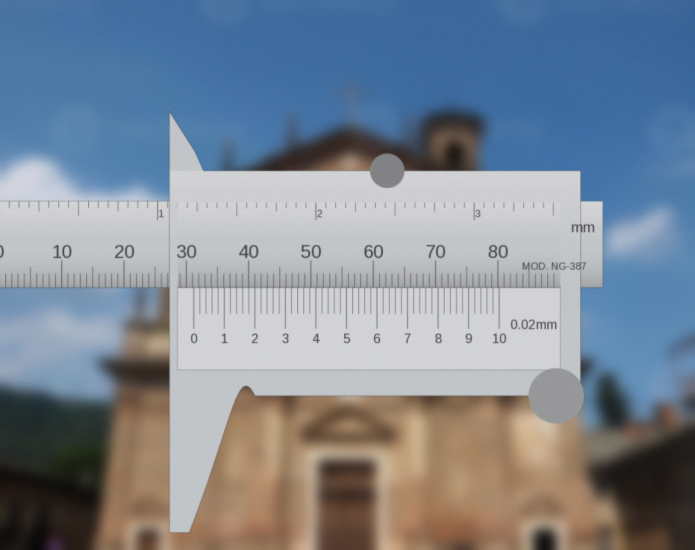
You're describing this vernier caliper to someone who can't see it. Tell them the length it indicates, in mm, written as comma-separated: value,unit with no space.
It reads 31.2,mm
